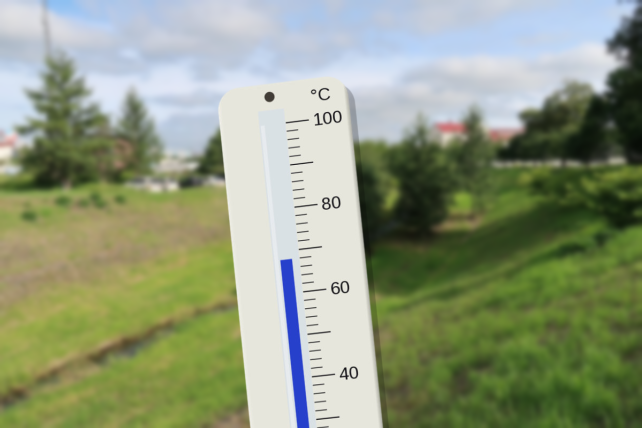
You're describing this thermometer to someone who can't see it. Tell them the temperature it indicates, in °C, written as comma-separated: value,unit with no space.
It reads 68,°C
